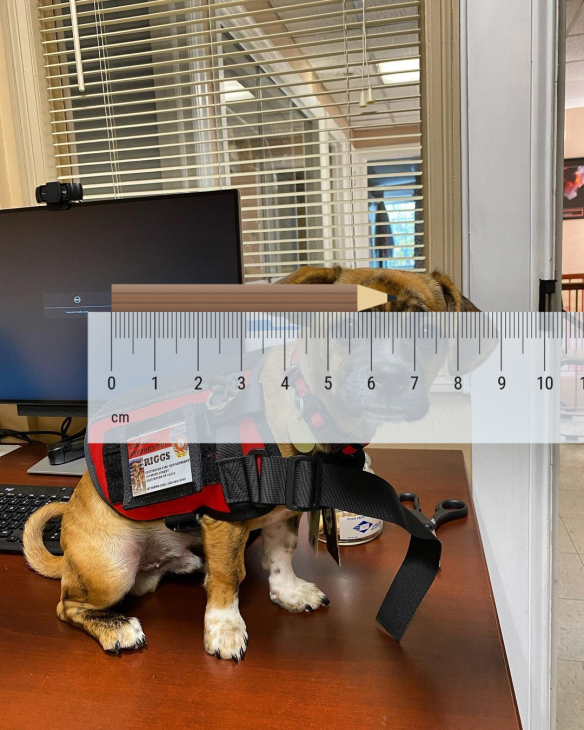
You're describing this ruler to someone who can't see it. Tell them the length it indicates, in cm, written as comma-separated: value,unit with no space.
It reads 6.6,cm
